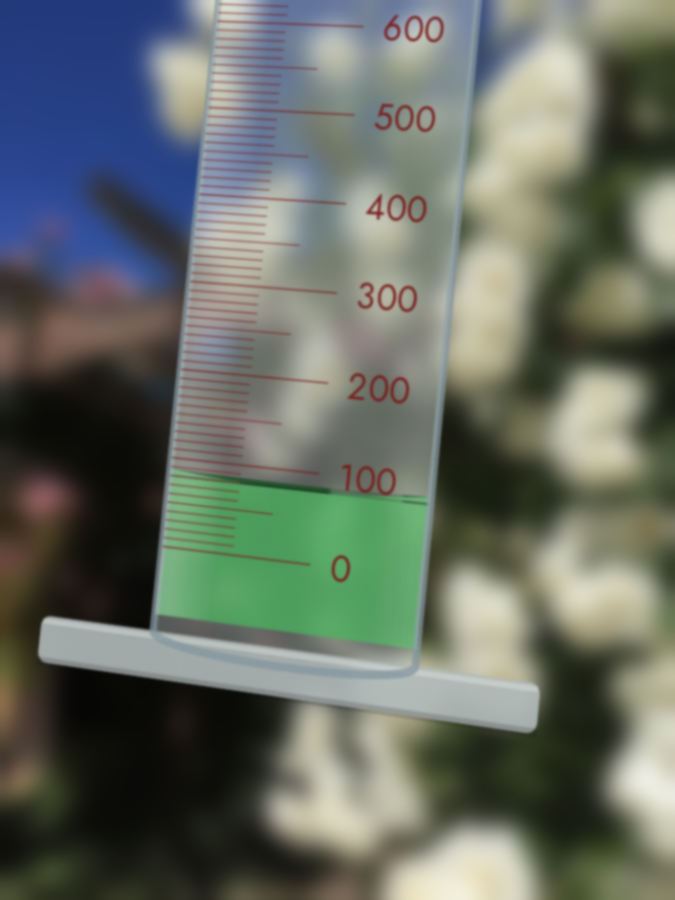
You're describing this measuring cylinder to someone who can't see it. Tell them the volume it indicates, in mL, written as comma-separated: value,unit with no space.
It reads 80,mL
